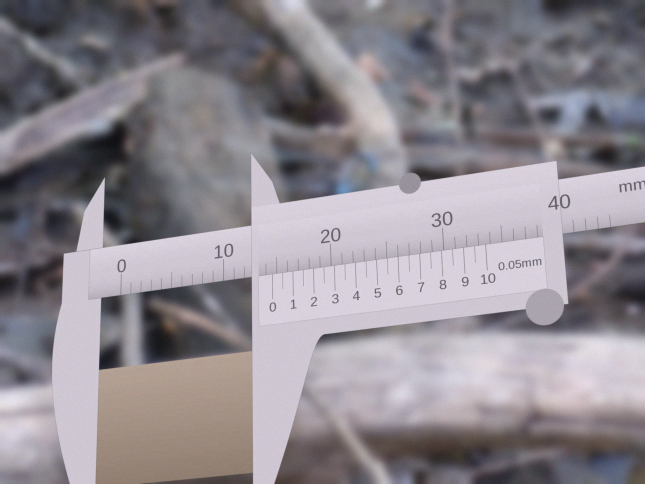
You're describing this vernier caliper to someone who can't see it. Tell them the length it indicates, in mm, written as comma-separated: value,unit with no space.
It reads 14.6,mm
